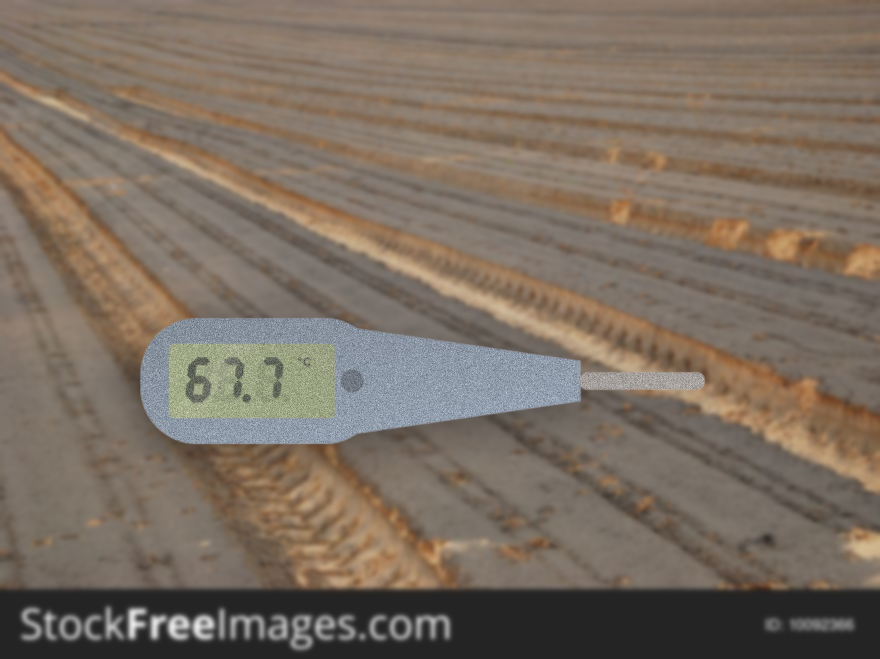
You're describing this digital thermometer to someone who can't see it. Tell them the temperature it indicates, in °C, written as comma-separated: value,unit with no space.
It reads 67.7,°C
